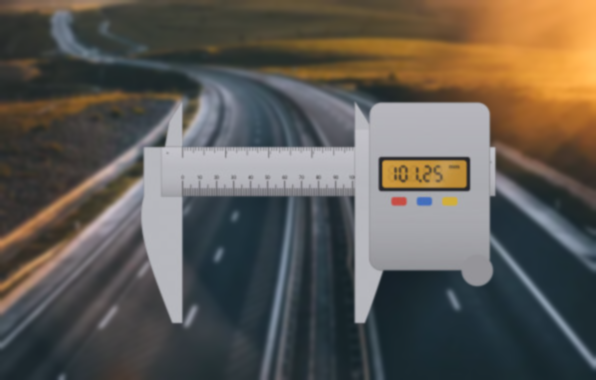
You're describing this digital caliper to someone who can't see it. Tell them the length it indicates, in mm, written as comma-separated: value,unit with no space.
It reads 101.25,mm
